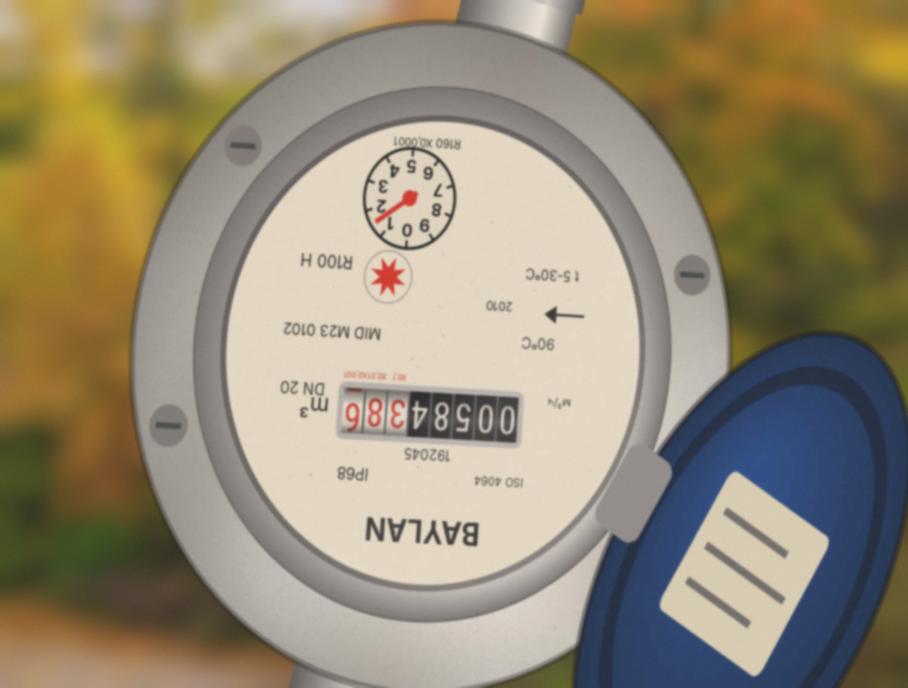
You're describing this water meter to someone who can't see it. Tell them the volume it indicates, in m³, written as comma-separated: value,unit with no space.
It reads 584.3861,m³
